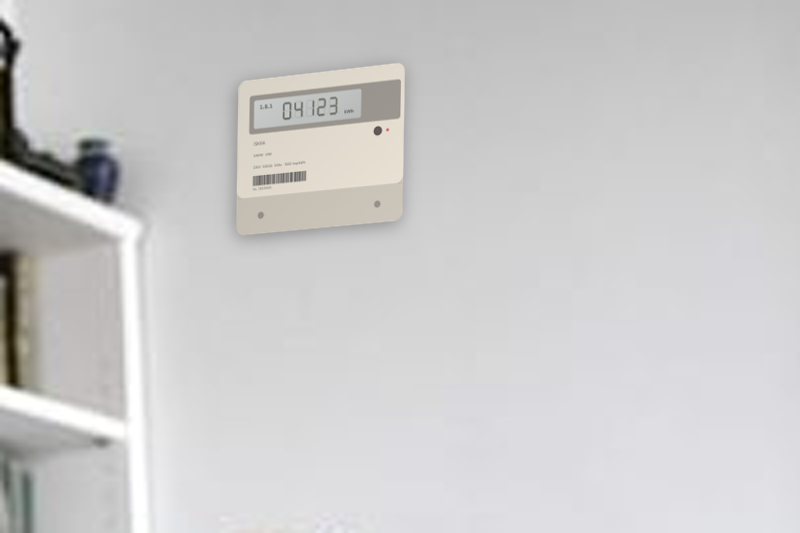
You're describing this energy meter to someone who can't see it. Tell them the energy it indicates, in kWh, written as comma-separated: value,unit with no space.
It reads 4123,kWh
